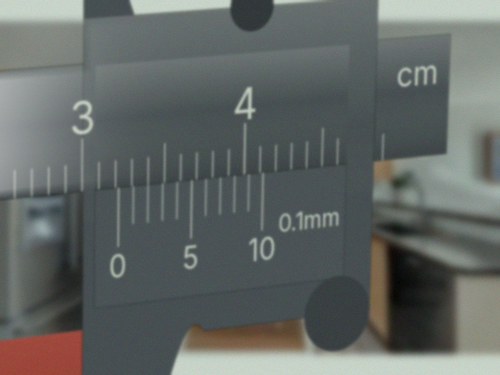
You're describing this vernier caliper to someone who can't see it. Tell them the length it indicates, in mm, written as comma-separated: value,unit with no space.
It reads 32.2,mm
